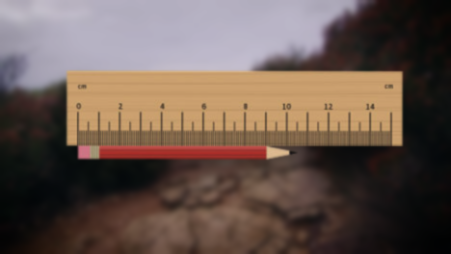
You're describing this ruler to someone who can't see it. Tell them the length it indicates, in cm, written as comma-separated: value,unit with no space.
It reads 10.5,cm
